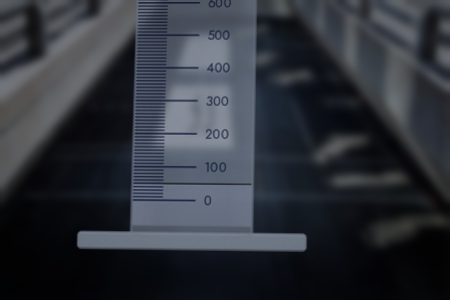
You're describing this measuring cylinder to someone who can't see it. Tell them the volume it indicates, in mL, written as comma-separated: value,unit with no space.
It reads 50,mL
